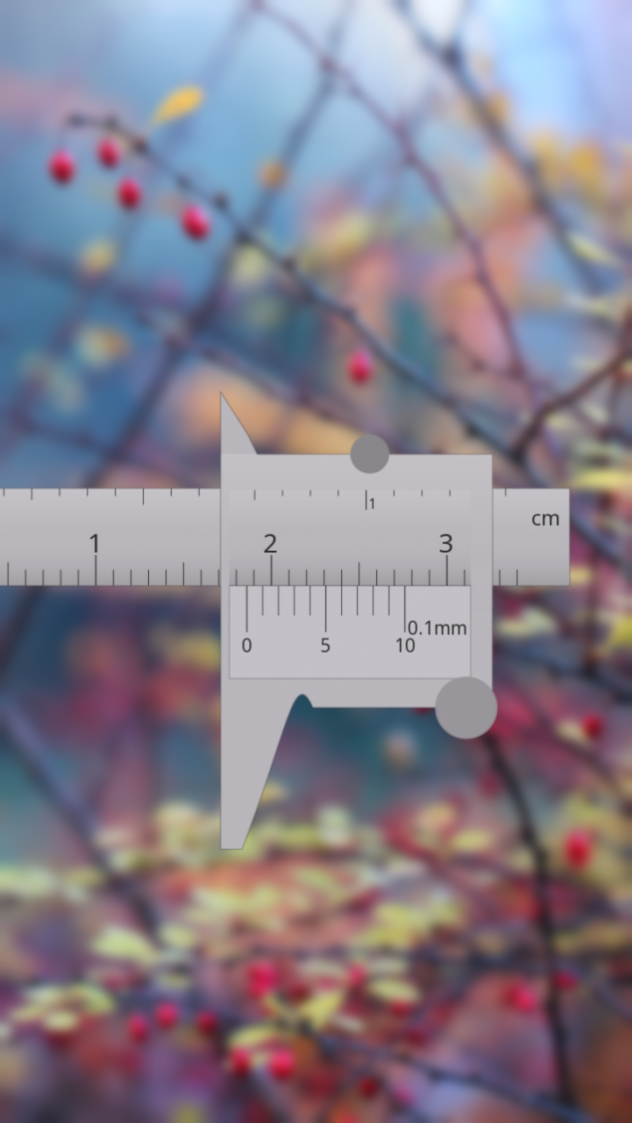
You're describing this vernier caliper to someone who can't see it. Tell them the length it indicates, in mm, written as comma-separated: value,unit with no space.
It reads 18.6,mm
